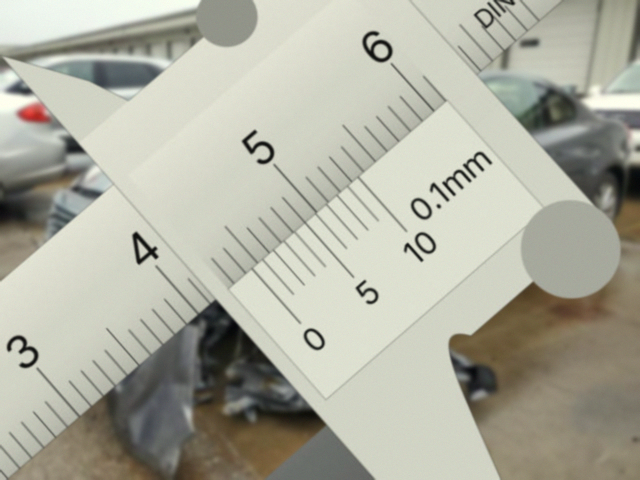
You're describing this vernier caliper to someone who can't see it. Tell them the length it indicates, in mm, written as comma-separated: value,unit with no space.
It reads 44.5,mm
